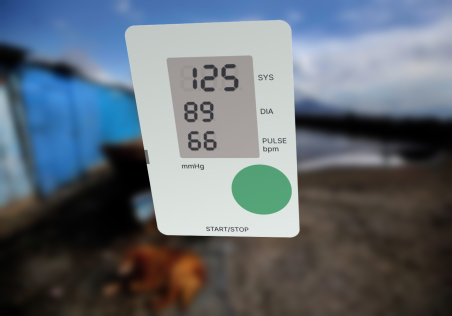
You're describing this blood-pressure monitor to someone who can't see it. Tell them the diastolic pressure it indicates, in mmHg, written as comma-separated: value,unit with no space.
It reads 89,mmHg
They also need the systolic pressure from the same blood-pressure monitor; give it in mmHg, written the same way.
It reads 125,mmHg
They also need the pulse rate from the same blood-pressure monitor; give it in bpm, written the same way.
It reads 66,bpm
